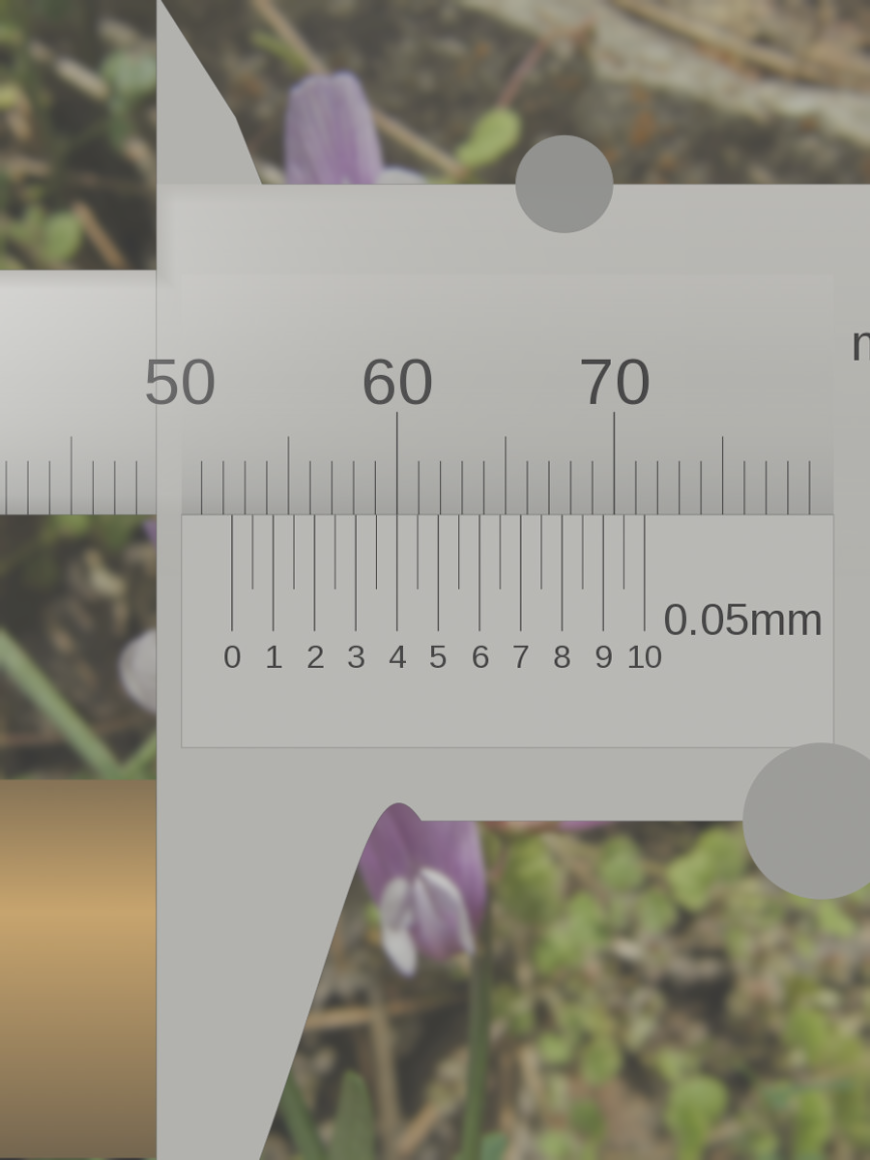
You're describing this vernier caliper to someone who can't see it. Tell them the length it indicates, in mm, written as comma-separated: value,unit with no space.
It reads 52.40,mm
